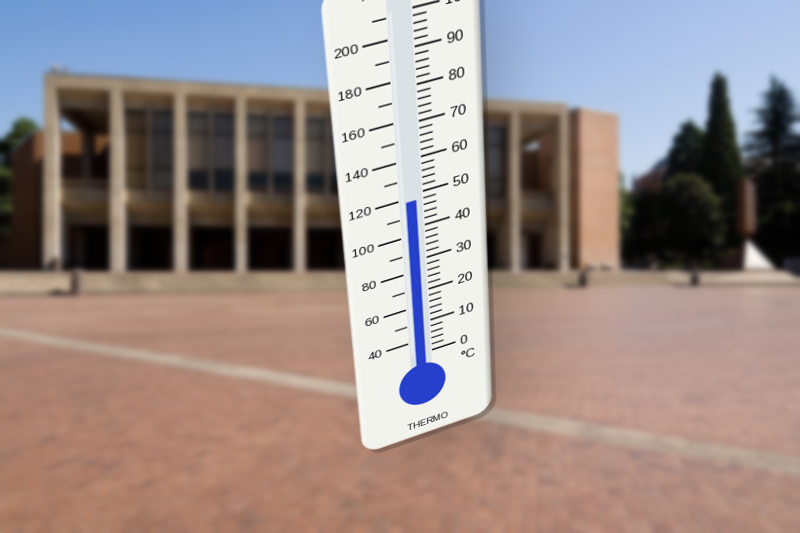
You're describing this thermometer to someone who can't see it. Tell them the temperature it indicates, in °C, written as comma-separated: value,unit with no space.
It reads 48,°C
